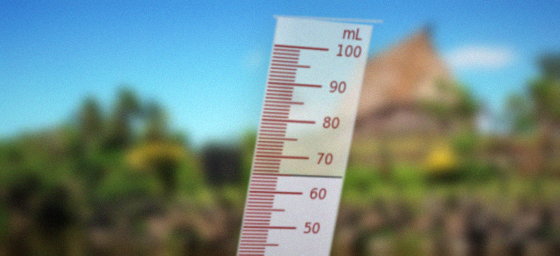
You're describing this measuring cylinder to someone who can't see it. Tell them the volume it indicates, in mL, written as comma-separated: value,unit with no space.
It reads 65,mL
